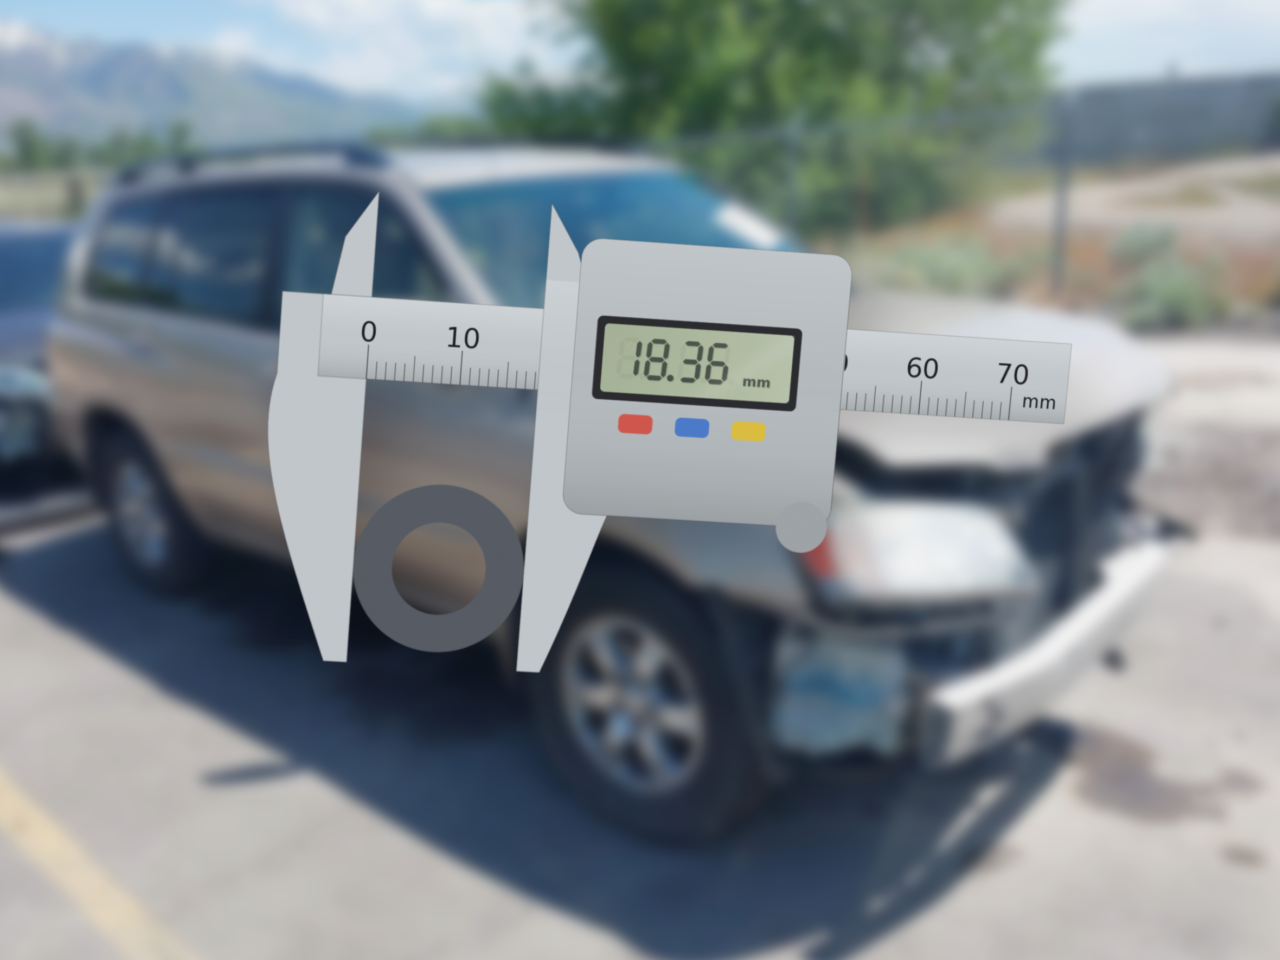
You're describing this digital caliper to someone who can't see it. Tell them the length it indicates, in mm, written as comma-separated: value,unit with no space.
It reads 18.36,mm
